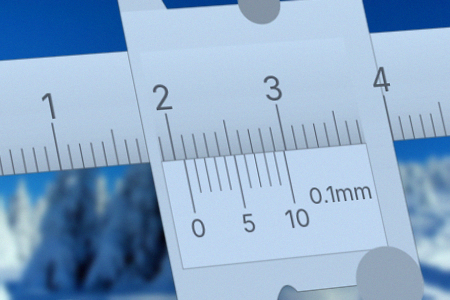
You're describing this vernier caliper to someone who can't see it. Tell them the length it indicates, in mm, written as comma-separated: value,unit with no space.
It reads 20.8,mm
